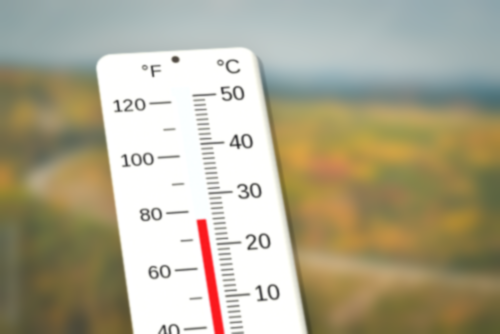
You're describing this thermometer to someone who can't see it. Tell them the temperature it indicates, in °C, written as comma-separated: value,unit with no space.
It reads 25,°C
